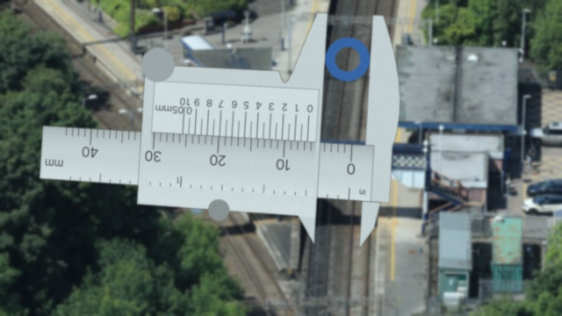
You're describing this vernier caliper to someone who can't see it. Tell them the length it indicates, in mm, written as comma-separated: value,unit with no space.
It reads 6.6,mm
